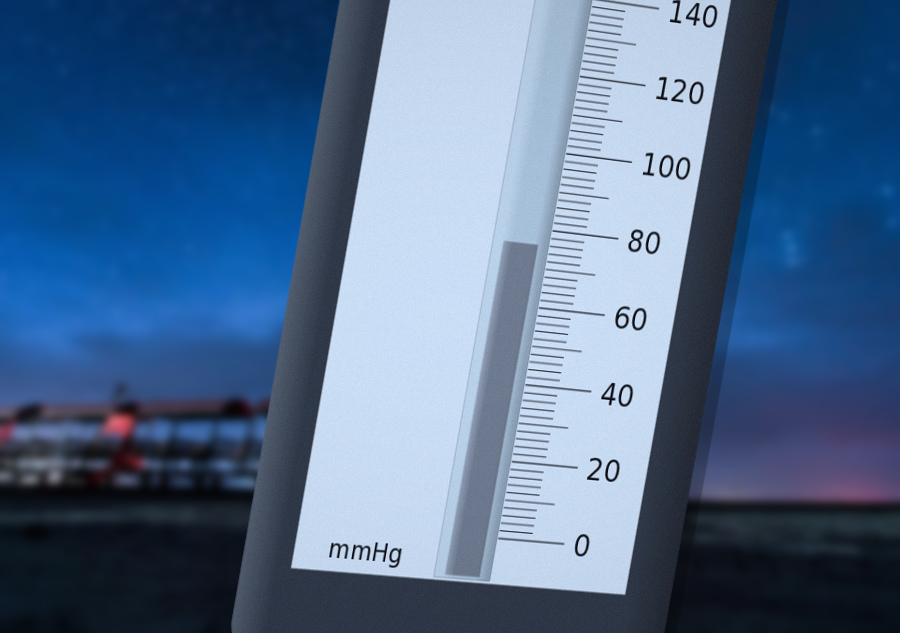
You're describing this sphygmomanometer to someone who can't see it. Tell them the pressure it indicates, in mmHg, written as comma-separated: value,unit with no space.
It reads 76,mmHg
